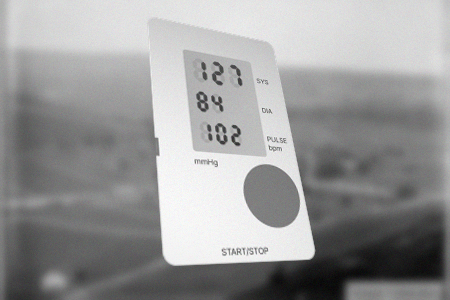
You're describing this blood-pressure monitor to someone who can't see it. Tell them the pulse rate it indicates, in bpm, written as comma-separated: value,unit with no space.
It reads 102,bpm
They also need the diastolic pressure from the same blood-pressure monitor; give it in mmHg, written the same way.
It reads 84,mmHg
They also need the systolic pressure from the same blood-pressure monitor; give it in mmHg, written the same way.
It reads 127,mmHg
